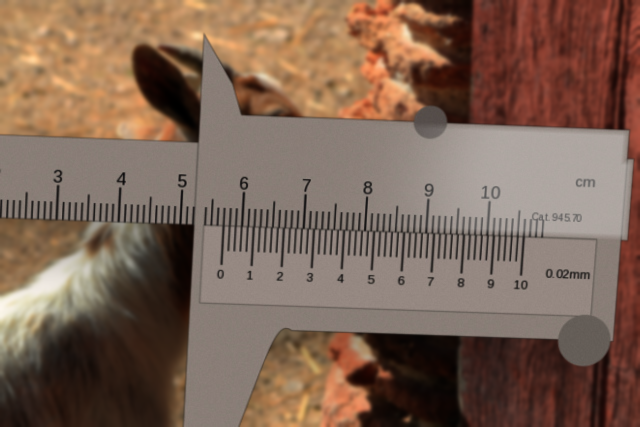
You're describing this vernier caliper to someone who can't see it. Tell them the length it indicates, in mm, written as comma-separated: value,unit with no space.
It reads 57.0,mm
